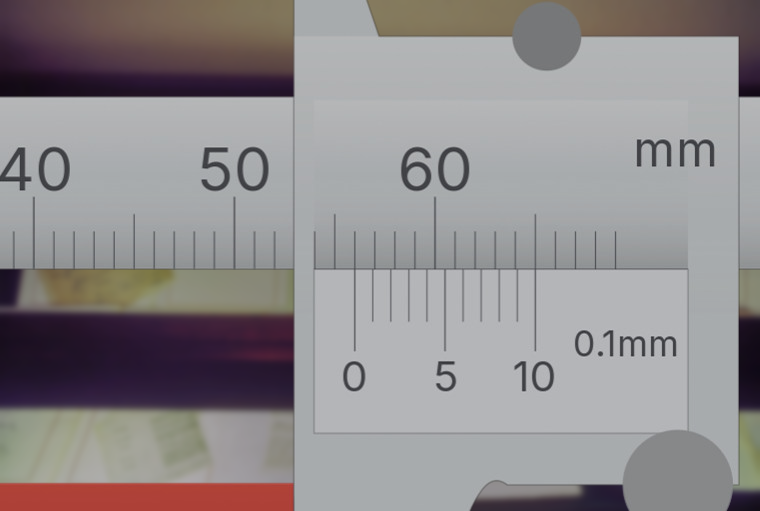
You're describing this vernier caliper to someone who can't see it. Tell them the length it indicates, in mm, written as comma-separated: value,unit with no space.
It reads 56.0,mm
